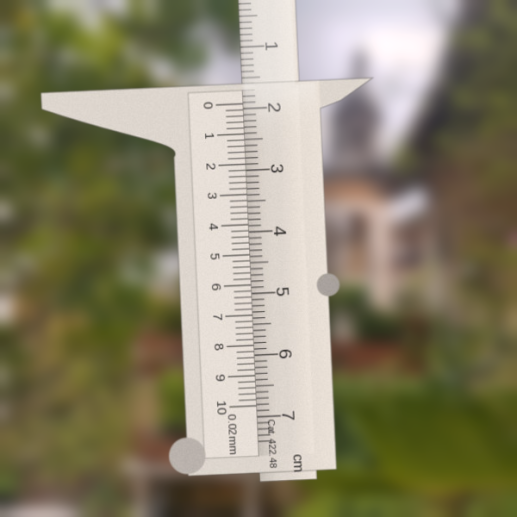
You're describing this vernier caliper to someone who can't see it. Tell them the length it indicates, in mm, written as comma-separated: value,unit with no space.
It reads 19.2,mm
